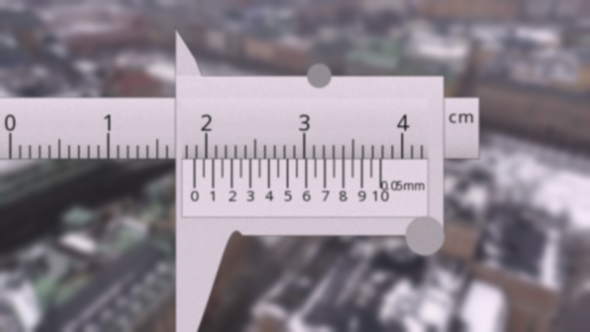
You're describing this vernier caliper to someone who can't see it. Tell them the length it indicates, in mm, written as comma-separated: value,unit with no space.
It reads 18.8,mm
